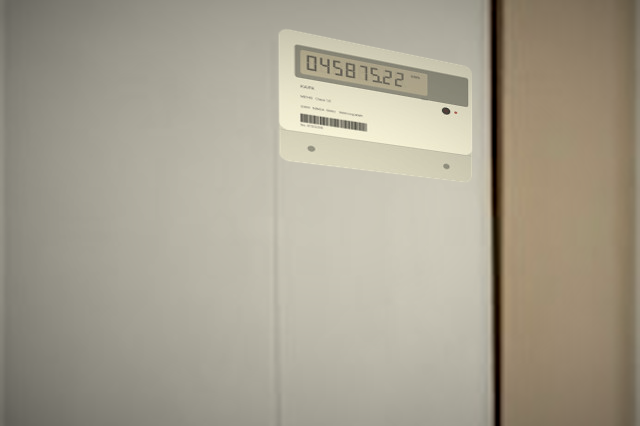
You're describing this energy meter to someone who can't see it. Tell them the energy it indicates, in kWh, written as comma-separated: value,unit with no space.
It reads 45875.22,kWh
